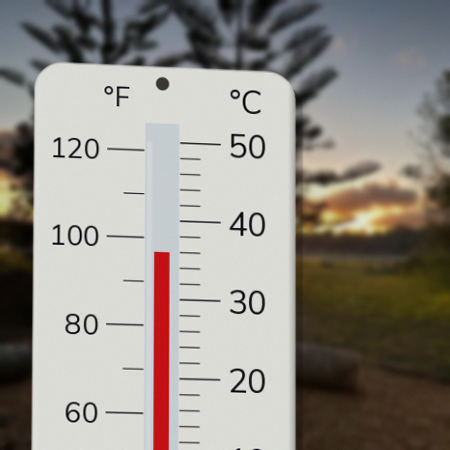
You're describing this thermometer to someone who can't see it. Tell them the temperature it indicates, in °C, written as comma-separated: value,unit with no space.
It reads 36,°C
